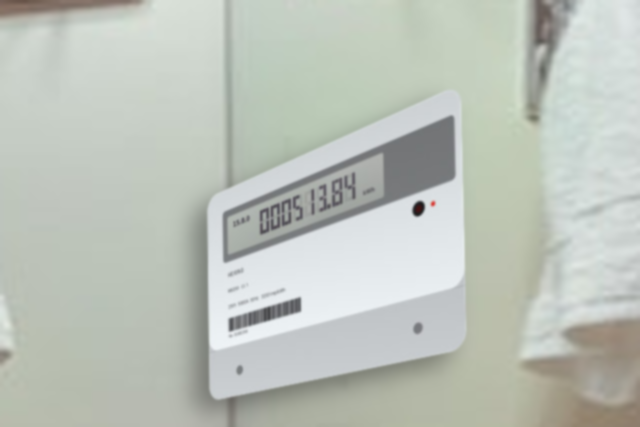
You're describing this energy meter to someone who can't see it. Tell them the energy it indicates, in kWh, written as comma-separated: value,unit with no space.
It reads 513.84,kWh
